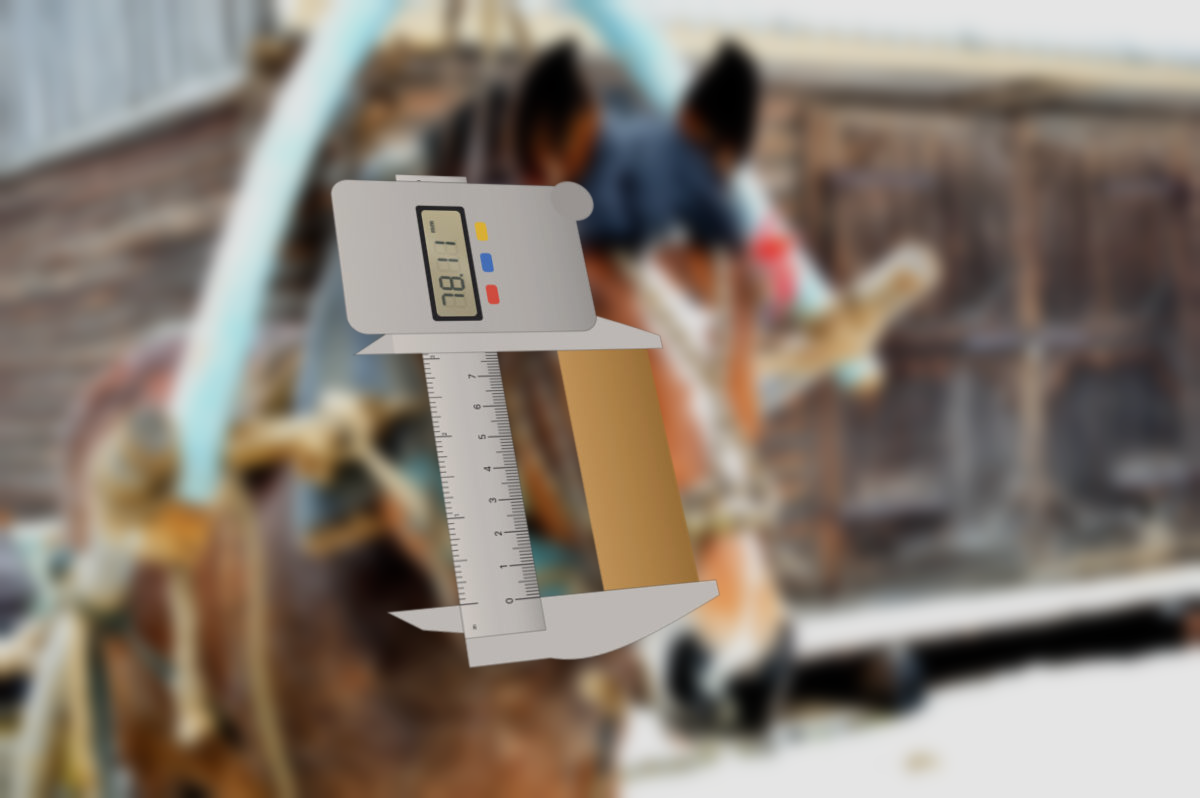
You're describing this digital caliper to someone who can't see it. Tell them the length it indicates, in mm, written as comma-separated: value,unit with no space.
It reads 78.11,mm
